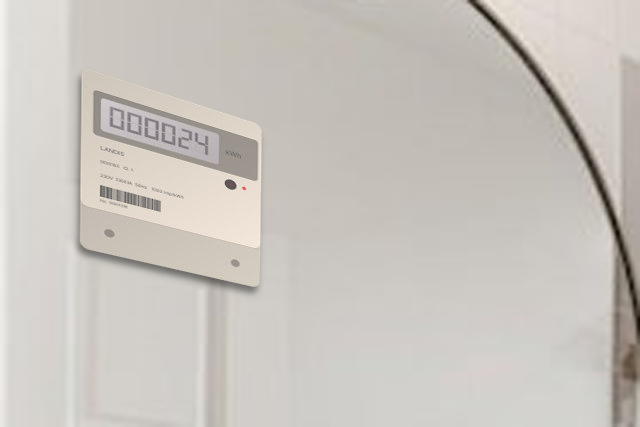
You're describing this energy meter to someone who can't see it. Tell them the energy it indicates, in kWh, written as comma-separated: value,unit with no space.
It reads 24,kWh
